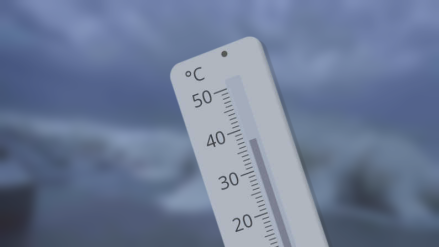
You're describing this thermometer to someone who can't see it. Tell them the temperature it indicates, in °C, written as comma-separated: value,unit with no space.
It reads 37,°C
